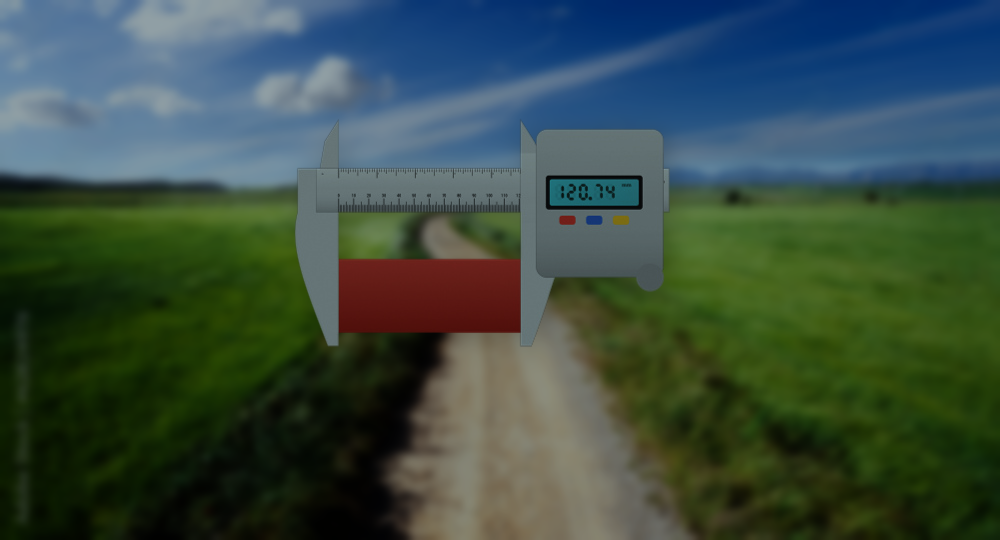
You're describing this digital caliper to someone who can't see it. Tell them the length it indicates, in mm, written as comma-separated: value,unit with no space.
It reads 120.74,mm
